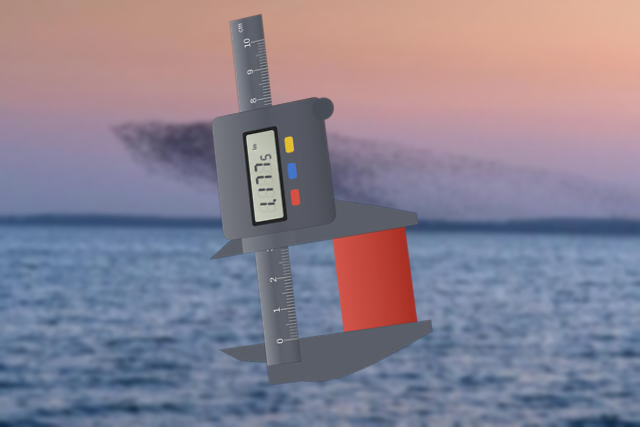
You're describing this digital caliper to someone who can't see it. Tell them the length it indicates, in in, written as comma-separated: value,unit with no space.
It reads 1.1775,in
